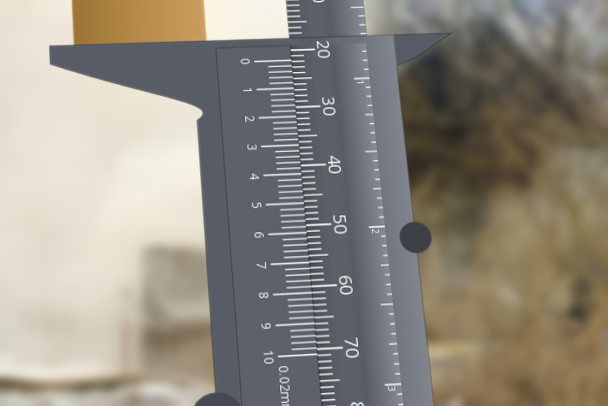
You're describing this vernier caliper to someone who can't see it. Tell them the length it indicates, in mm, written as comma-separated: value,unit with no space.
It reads 21.8,mm
